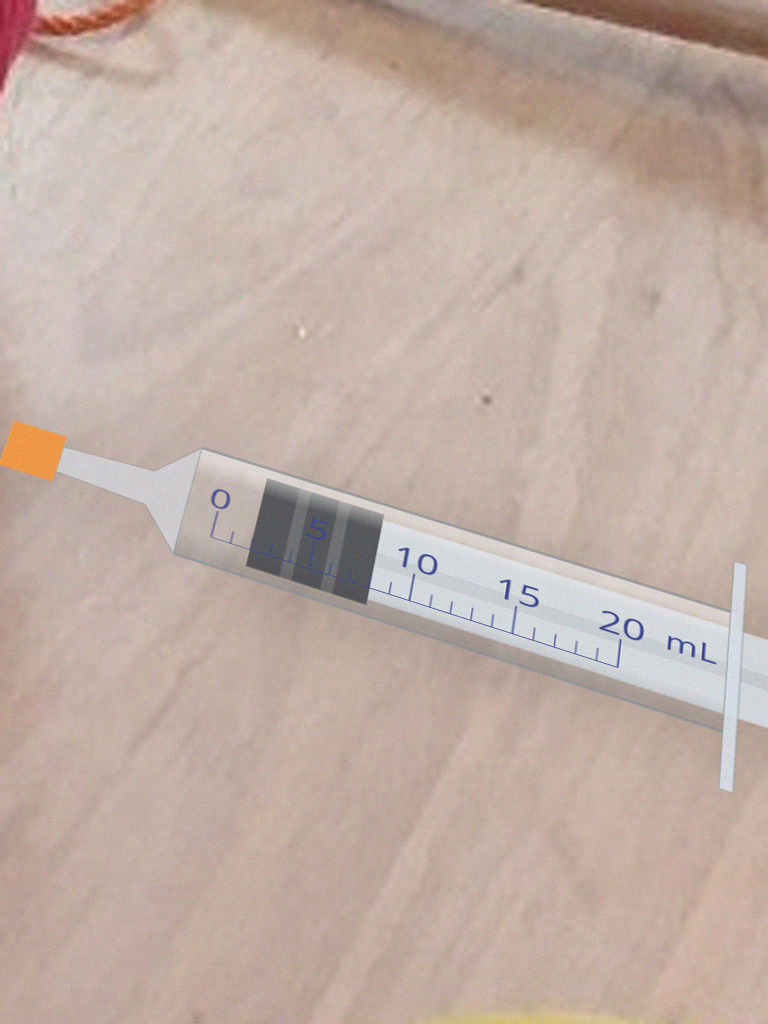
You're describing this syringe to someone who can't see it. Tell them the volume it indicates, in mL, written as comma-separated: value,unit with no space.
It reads 2,mL
